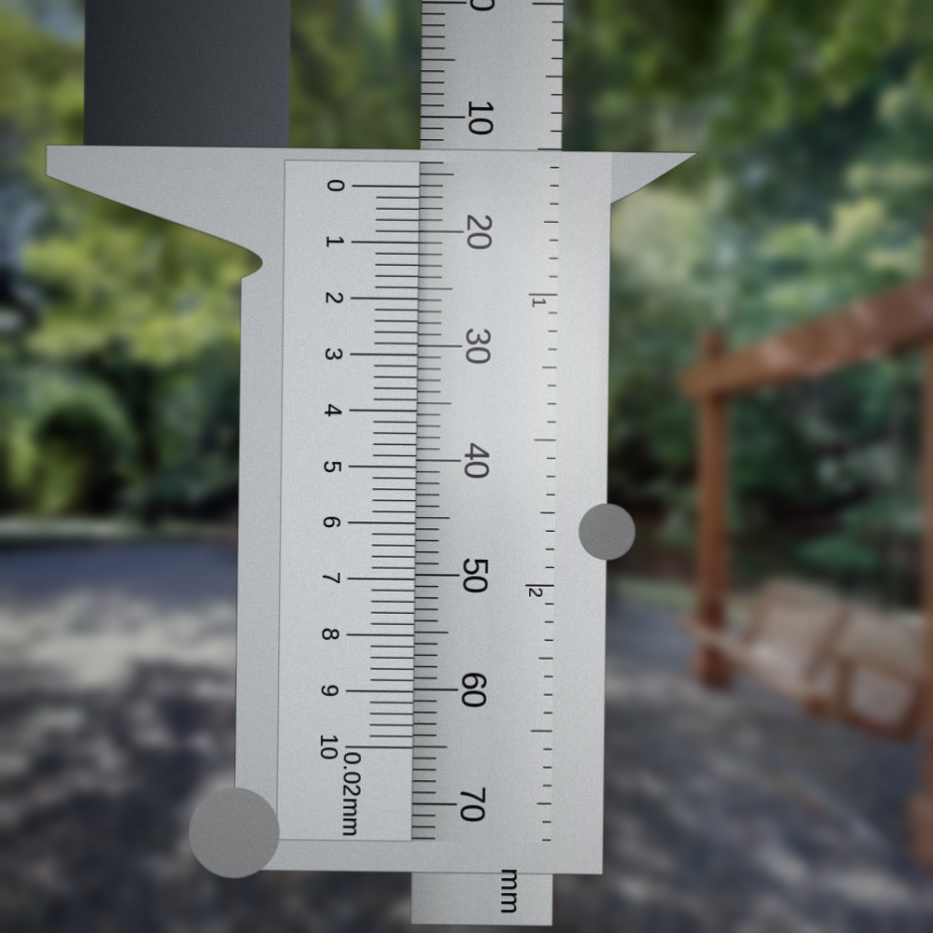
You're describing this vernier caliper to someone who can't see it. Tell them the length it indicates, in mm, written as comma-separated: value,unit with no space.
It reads 16.1,mm
